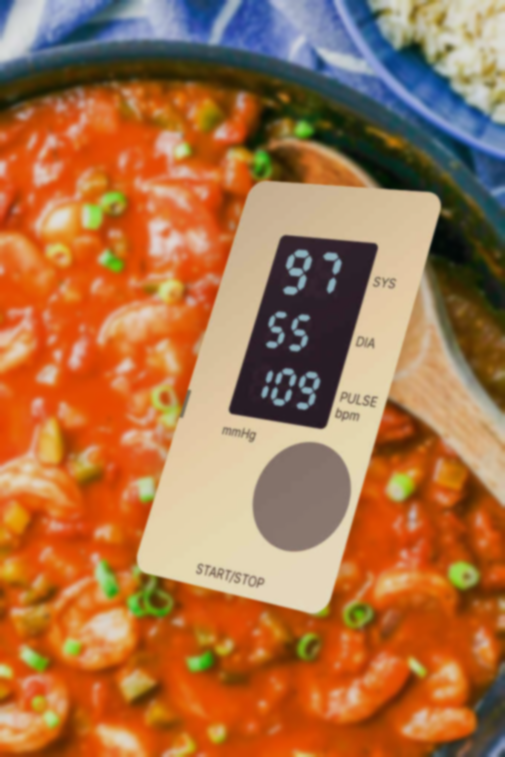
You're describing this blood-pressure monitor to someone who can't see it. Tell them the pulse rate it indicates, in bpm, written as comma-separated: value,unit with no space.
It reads 109,bpm
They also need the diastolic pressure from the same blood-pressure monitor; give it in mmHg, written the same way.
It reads 55,mmHg
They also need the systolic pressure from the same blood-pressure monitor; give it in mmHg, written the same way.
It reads 97,mmHg
